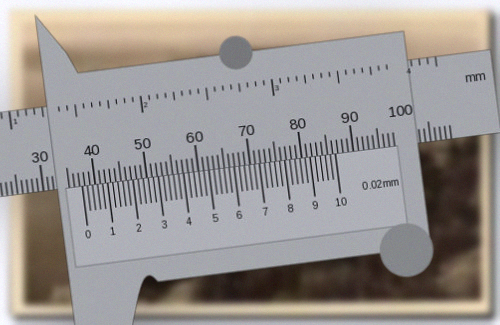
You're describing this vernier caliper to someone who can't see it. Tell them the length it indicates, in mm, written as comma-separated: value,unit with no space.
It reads 37.5,mm
